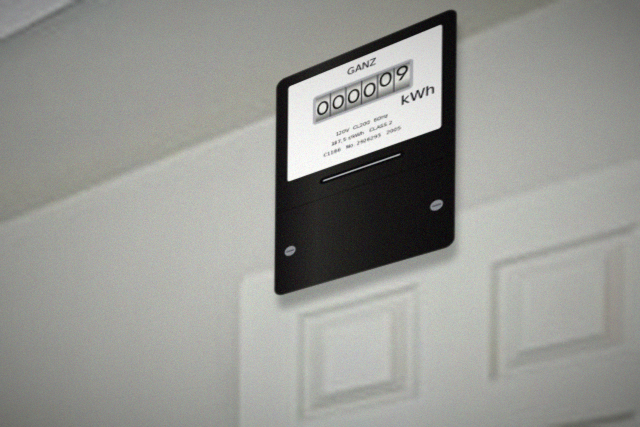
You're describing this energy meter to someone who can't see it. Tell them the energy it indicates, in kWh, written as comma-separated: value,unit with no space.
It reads 9,kWh
